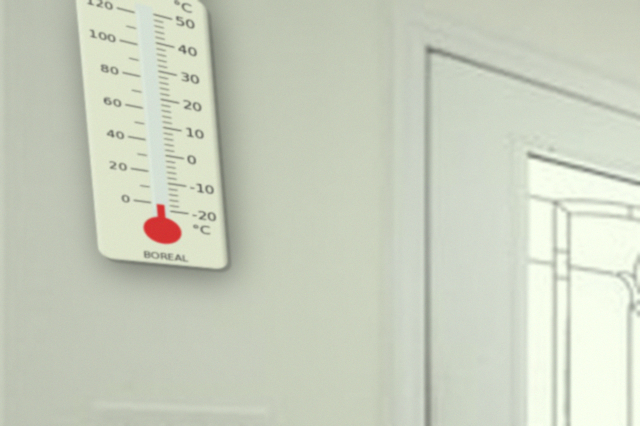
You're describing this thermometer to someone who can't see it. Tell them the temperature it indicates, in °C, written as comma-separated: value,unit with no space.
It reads -18,°C
